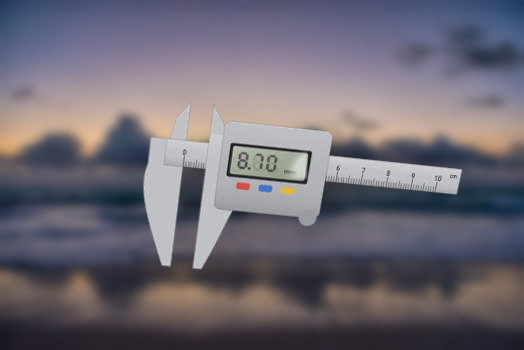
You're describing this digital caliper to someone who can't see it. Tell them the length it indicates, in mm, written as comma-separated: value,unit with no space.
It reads 8.70,mm
